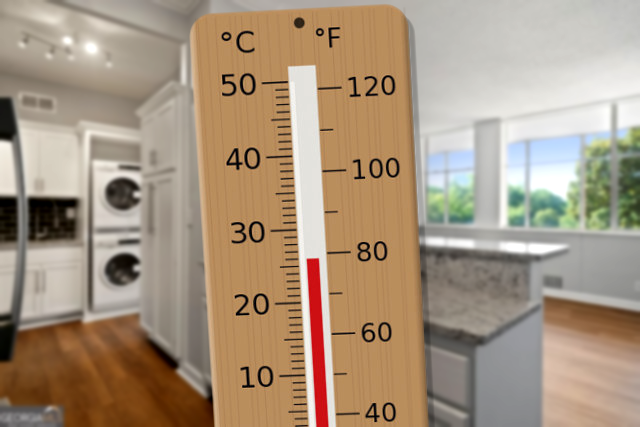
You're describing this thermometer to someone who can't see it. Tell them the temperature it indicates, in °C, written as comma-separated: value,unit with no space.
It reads 26,°C
